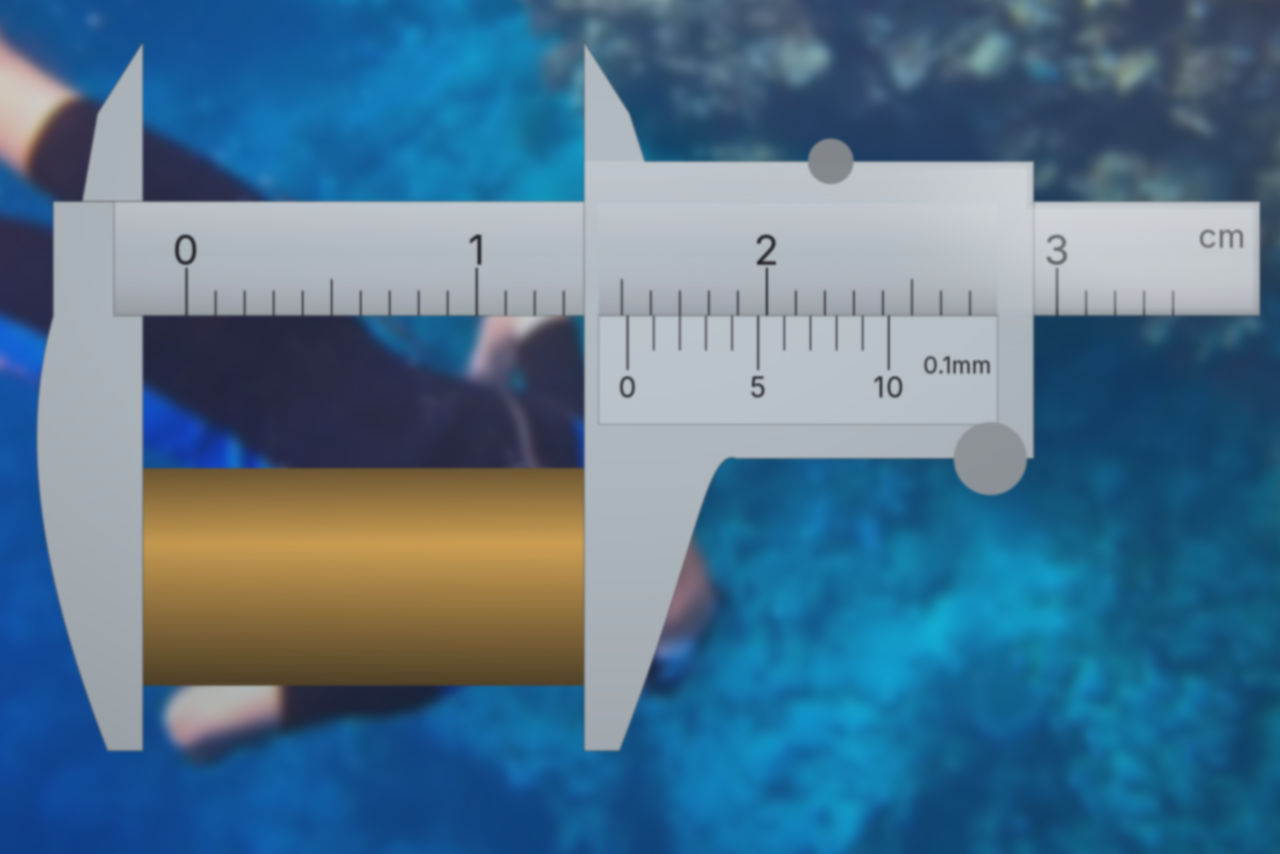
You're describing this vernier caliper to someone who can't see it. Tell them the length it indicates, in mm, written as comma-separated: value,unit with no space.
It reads 15.2,mm
